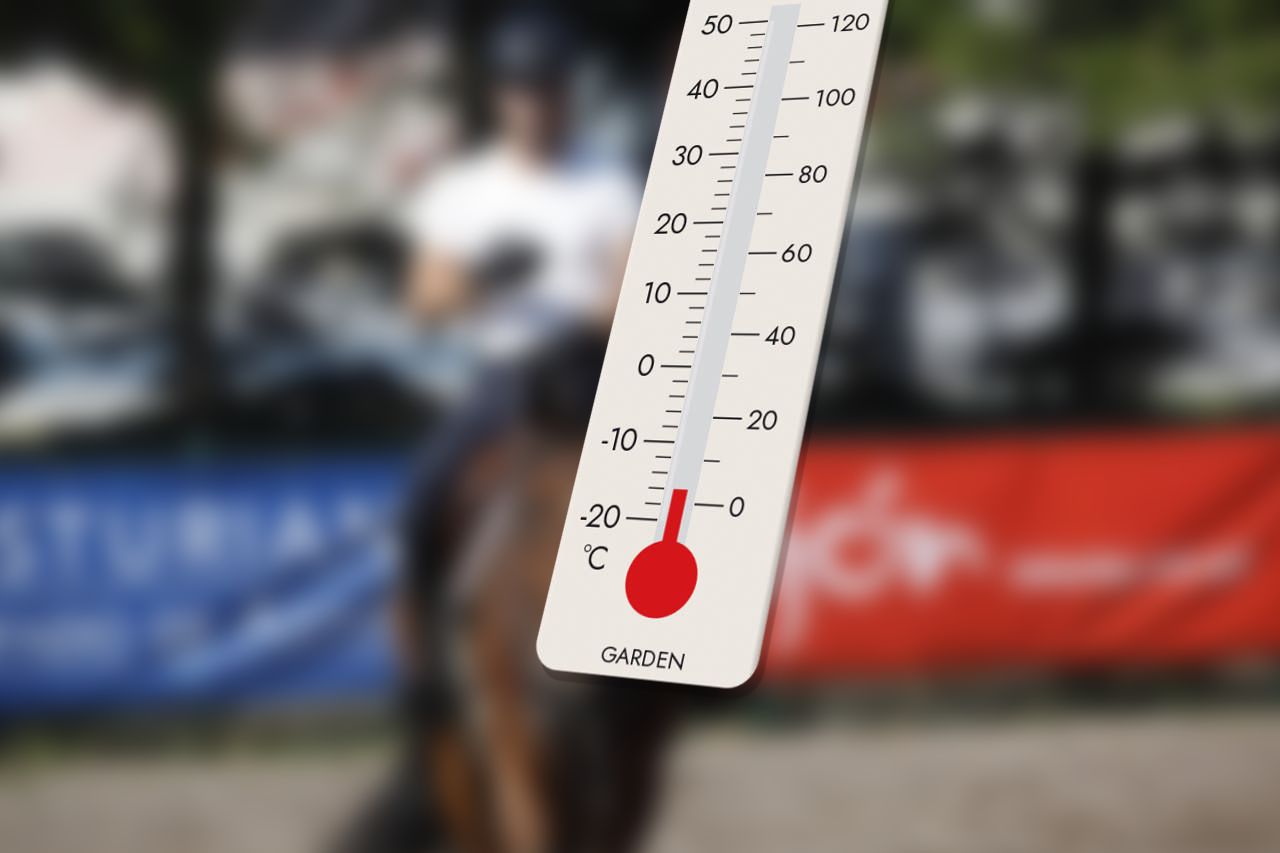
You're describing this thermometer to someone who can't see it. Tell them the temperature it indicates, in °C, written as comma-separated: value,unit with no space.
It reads -16,°C
